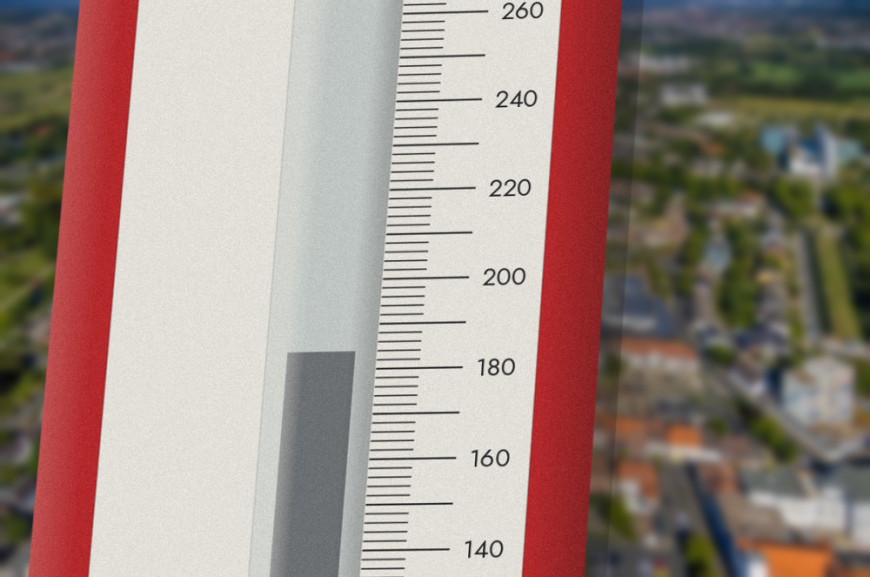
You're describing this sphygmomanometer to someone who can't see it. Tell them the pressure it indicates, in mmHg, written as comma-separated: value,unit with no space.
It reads 184,mmHg
